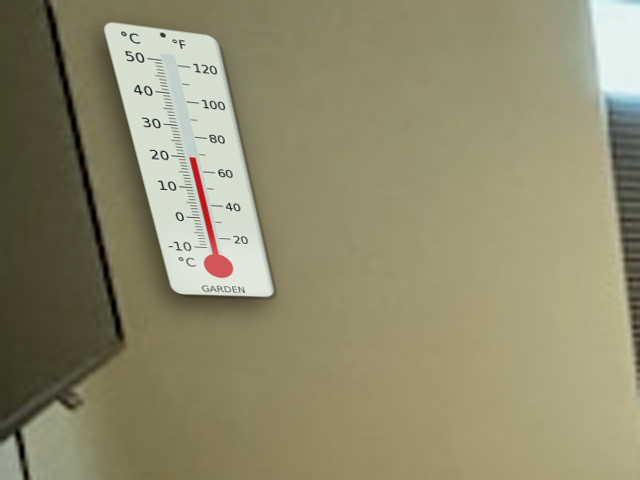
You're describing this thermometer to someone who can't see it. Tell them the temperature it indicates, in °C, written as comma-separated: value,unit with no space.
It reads 20,°C
